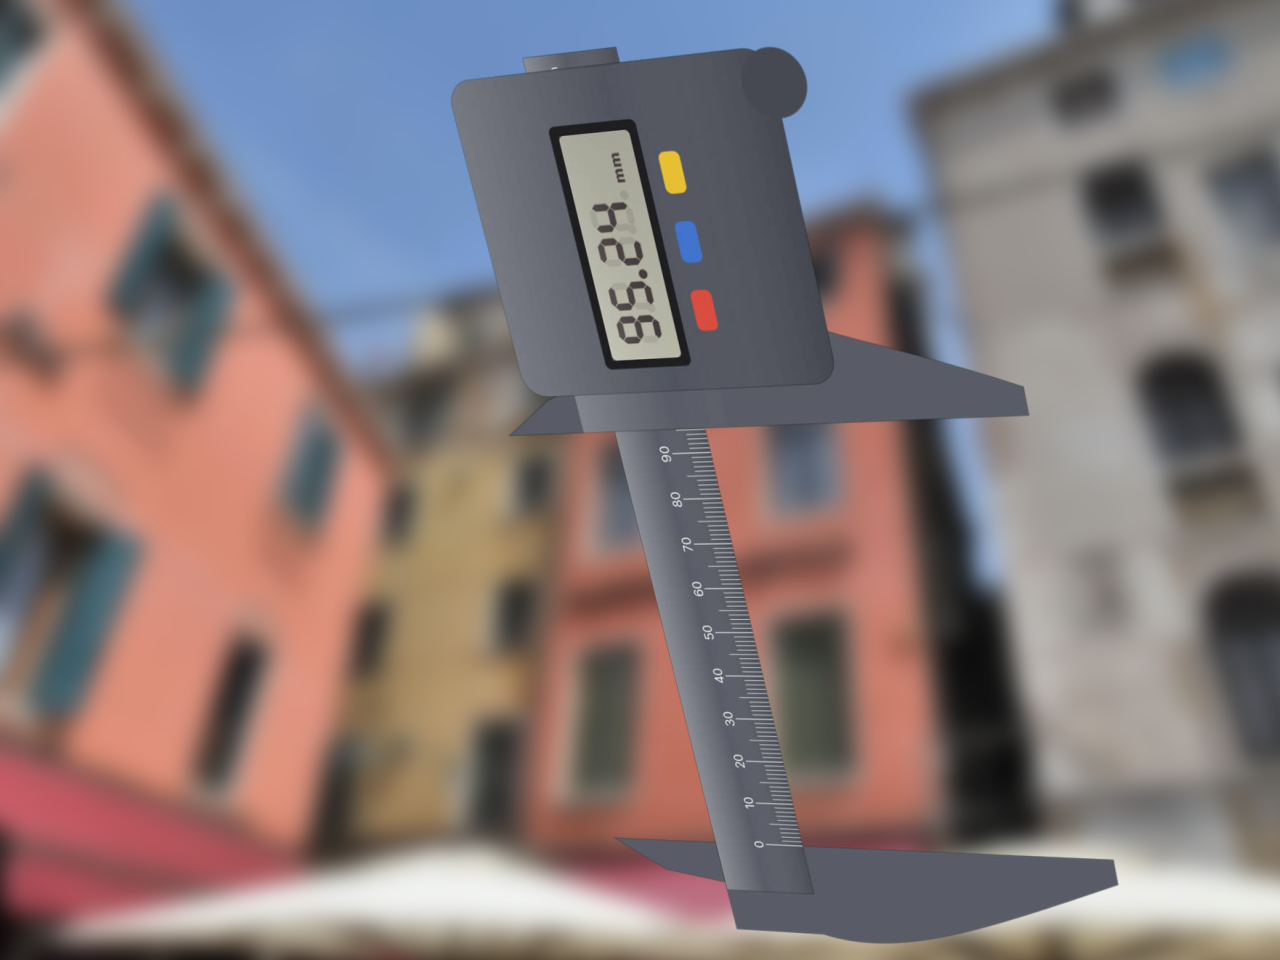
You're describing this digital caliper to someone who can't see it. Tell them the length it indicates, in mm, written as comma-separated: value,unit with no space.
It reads 95.24,mm
